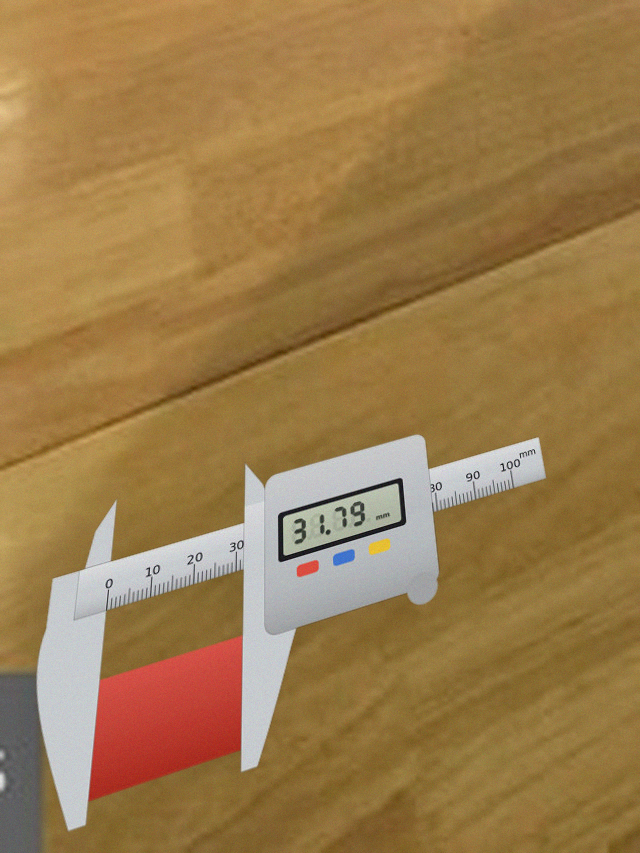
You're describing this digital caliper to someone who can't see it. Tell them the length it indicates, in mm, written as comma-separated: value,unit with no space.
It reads 31.79,mm
